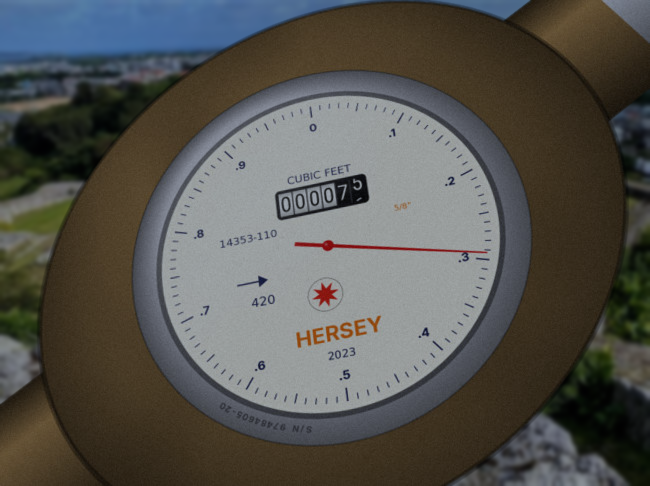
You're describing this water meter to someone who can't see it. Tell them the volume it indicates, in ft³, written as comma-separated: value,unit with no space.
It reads 75.29,ft³
